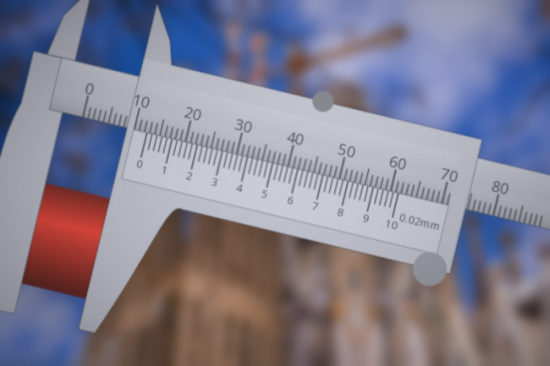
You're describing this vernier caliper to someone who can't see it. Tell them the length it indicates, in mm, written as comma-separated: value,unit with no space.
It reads 12.5,mm
